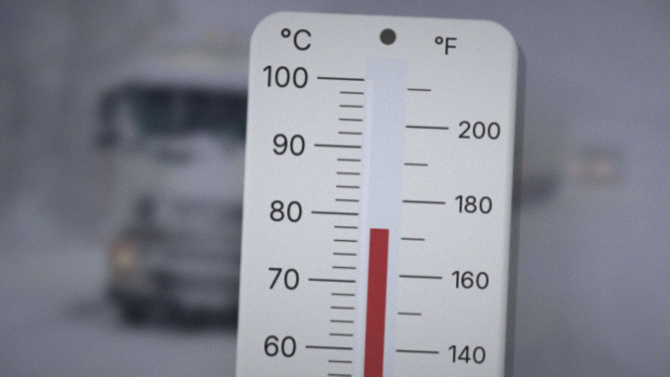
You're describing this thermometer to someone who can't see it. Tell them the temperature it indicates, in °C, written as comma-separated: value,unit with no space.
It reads 78,°C
